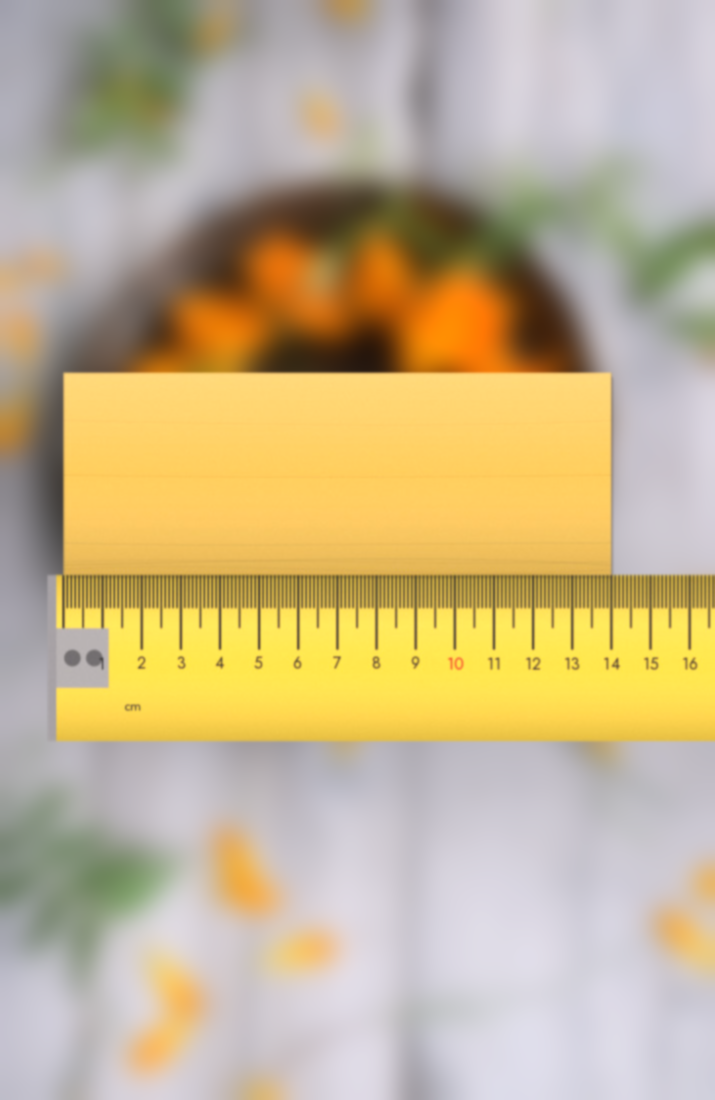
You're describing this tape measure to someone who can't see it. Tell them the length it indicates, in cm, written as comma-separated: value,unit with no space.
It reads 14,cm
